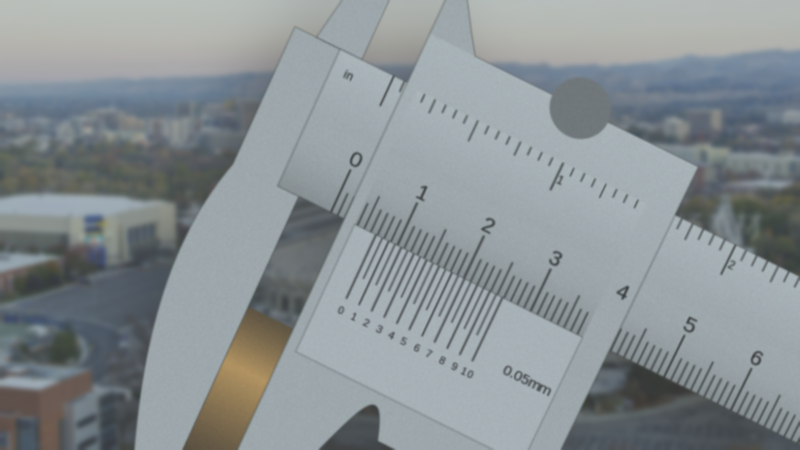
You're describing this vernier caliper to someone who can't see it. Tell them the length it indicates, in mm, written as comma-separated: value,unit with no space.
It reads 6.8,mm
